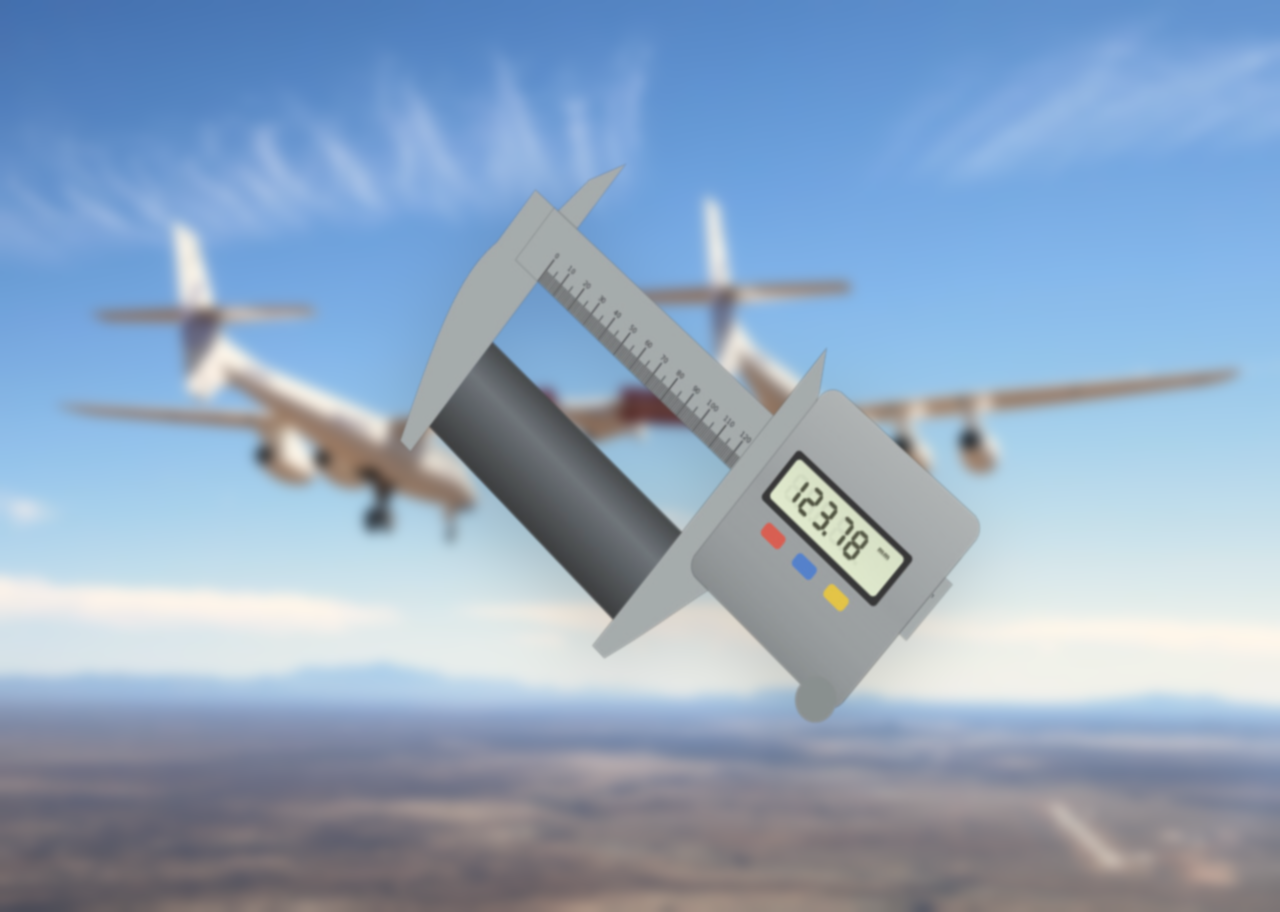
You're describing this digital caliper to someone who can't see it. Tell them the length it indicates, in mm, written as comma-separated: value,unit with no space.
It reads 123.78,mm
